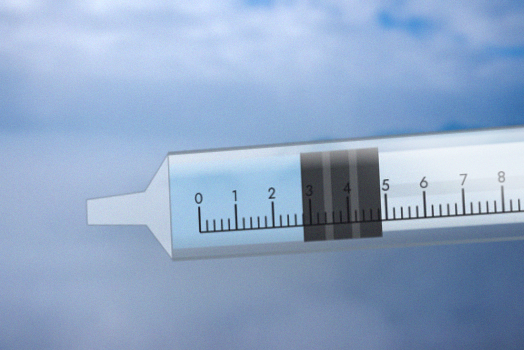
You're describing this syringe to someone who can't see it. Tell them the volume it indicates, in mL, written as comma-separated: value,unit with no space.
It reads 2.8,mL
